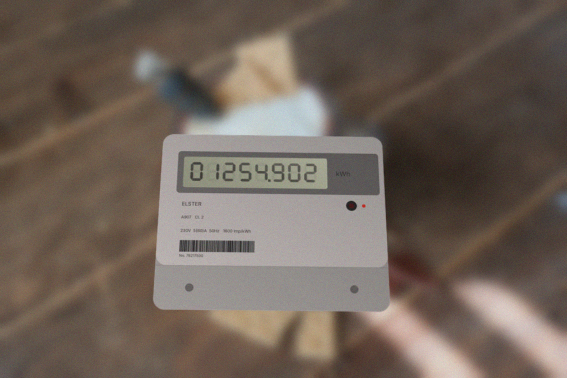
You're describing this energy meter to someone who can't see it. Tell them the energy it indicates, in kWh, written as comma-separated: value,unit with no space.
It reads 1254.902,kWh
